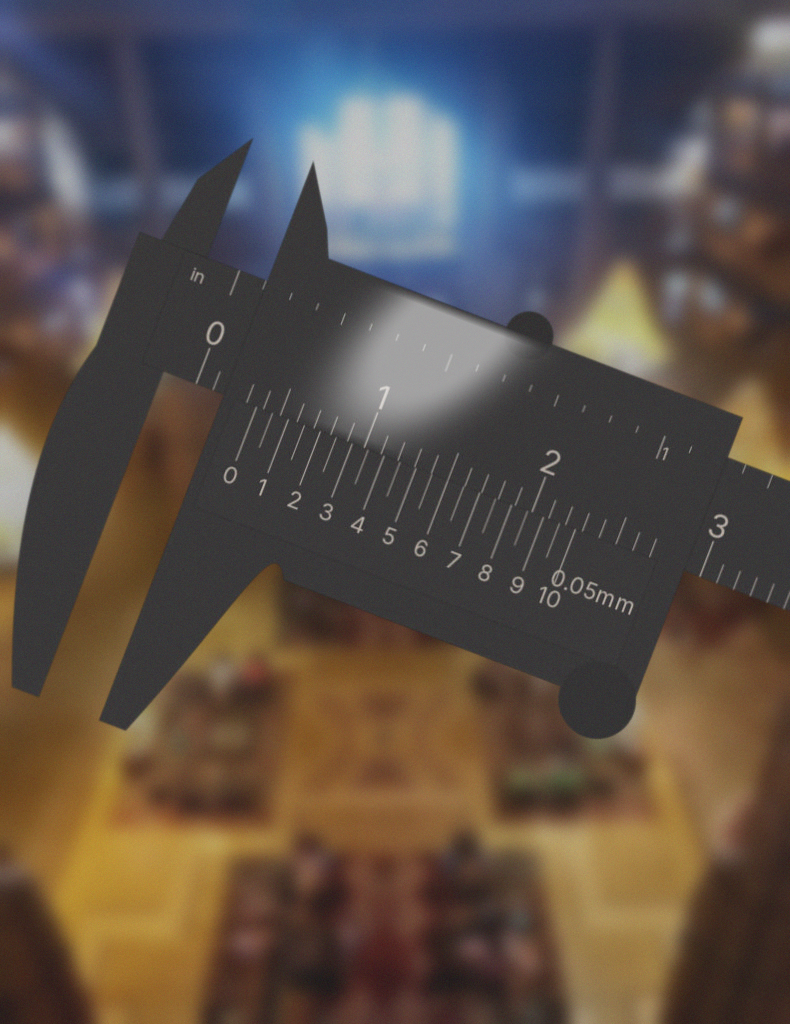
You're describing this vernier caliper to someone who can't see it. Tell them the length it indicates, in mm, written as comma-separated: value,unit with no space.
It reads 3.6,mm
